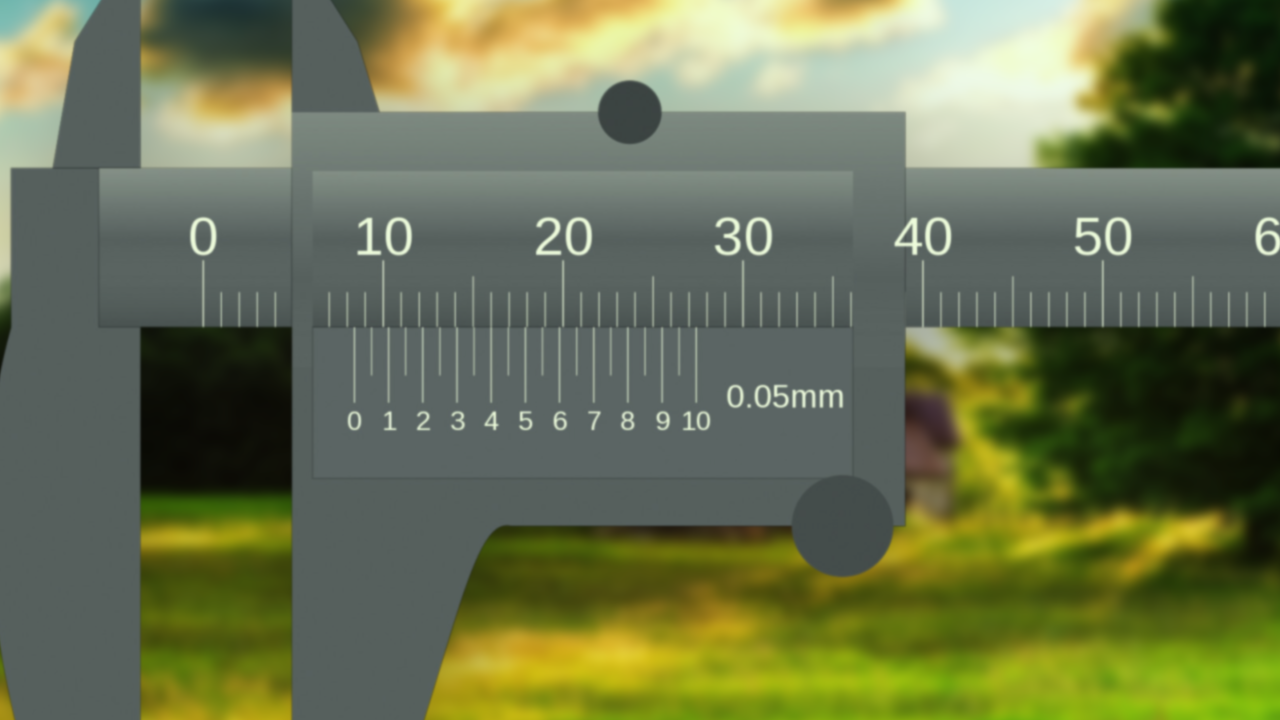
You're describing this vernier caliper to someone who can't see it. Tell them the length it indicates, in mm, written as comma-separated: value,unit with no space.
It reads 8.4,mm
